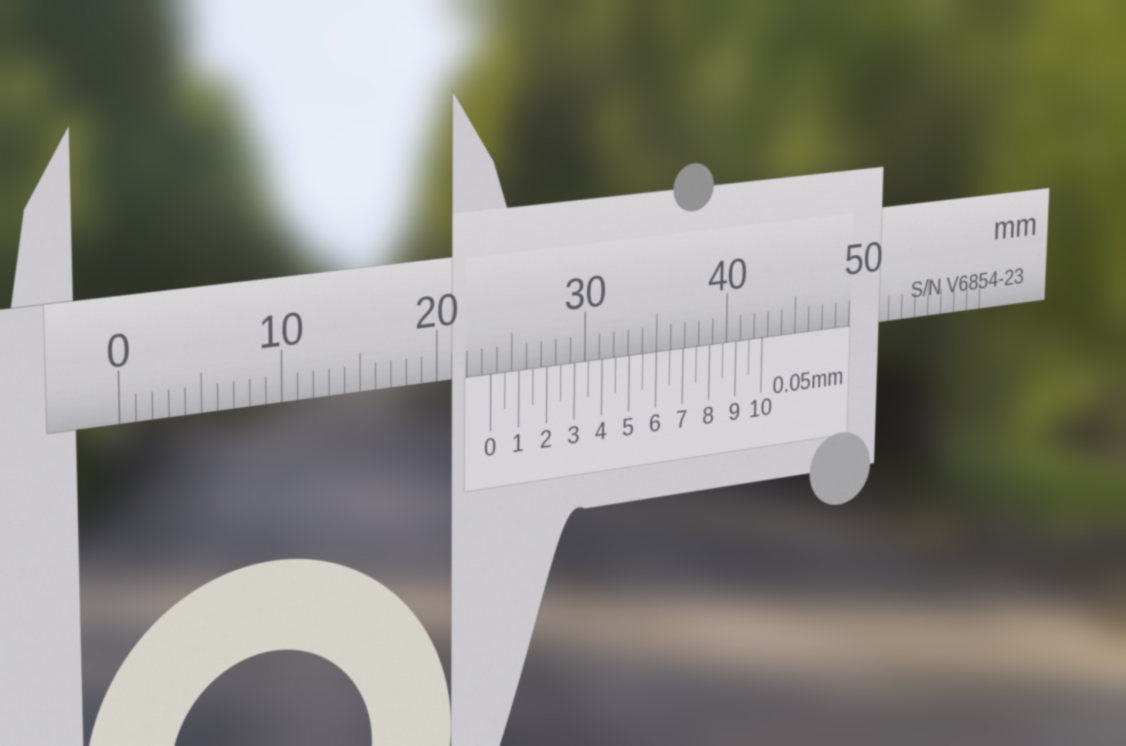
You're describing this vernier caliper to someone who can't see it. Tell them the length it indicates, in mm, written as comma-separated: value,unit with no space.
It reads 23.6,mm
